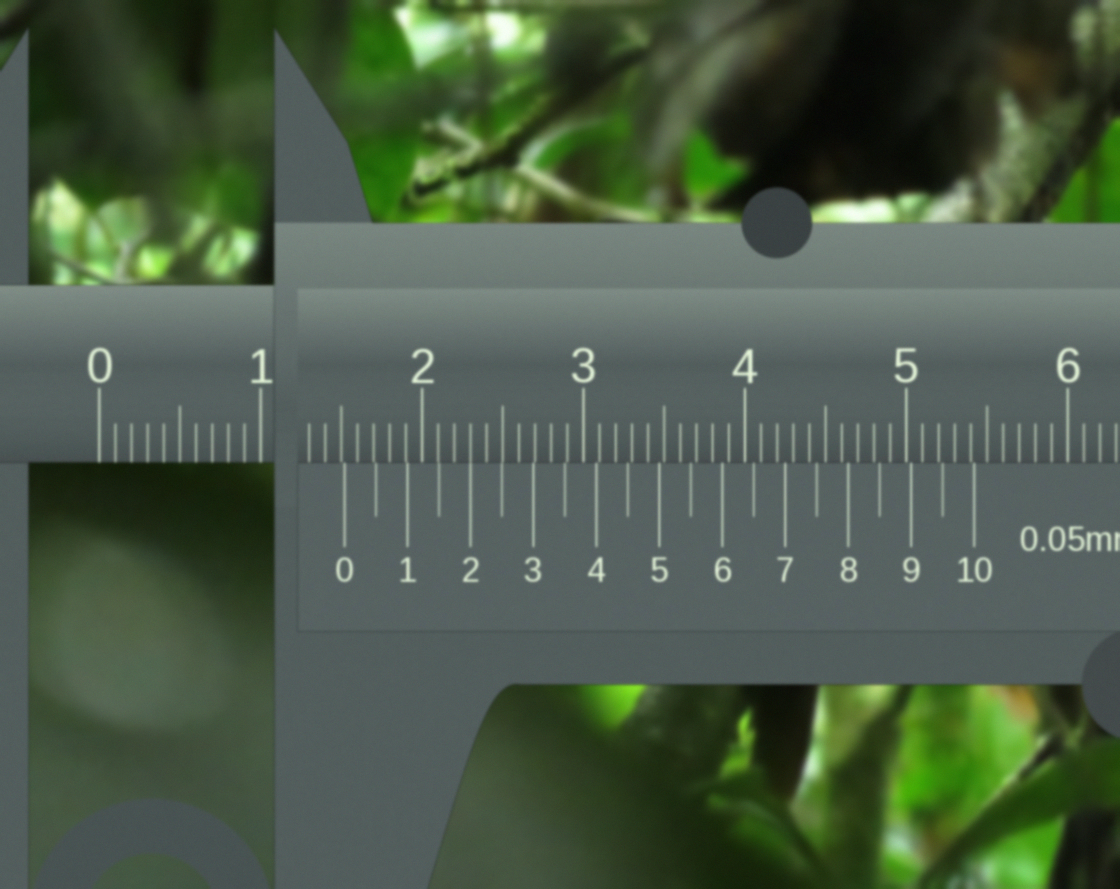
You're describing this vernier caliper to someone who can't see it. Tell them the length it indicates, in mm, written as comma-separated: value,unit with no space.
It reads 15.2,mm
